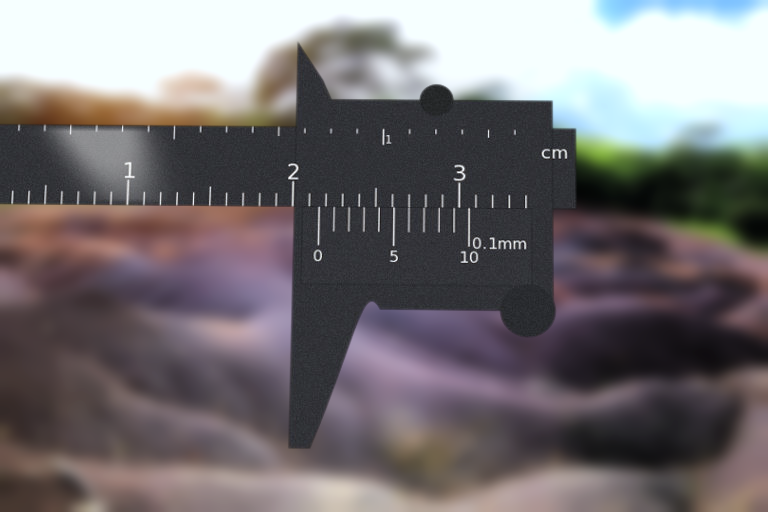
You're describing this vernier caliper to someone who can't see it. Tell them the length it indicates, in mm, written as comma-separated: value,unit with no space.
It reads 21.6,mm
